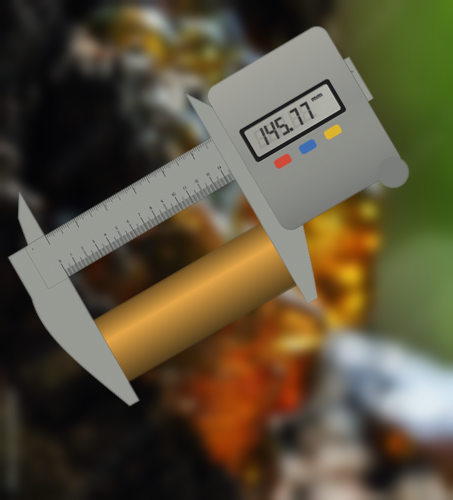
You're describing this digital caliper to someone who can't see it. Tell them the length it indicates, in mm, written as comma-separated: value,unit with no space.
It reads 145.77,mm
